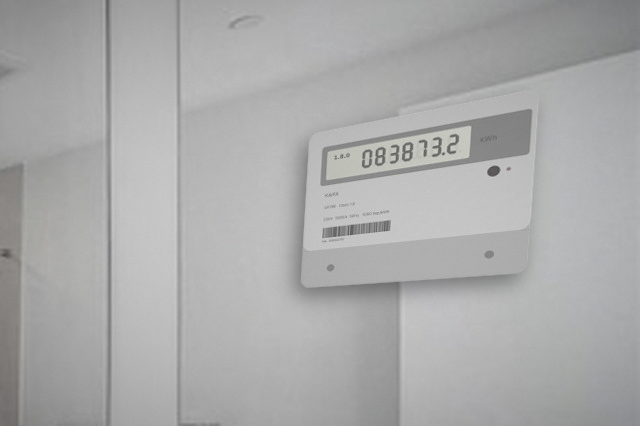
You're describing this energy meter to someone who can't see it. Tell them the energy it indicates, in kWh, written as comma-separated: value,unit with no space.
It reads 83873.2,kWh
